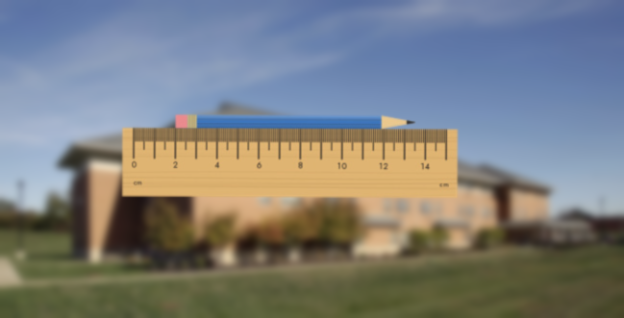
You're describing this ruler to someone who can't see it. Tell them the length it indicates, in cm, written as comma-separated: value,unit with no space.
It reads 11.5,cm
